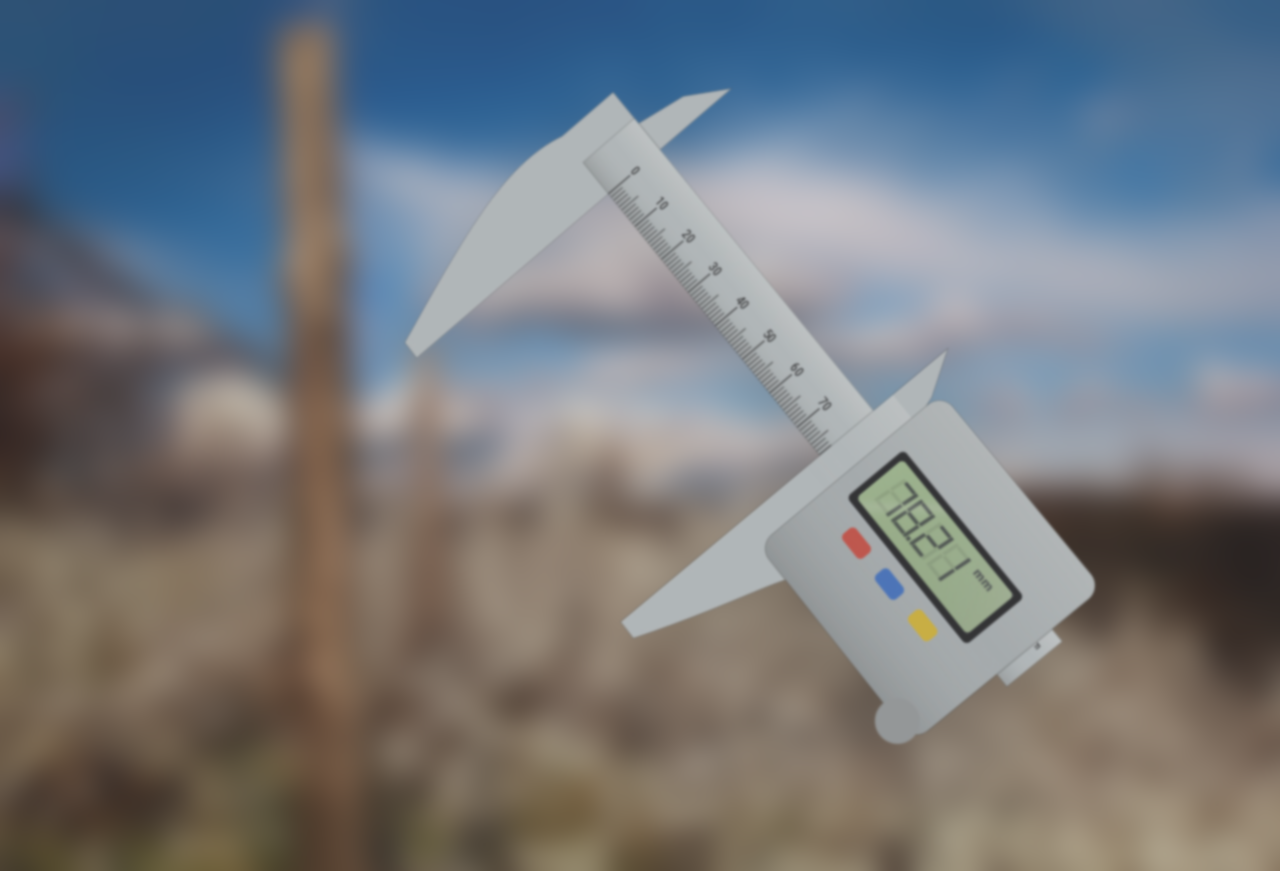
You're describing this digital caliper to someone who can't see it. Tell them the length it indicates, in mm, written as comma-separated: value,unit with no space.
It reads 78.21,mm
